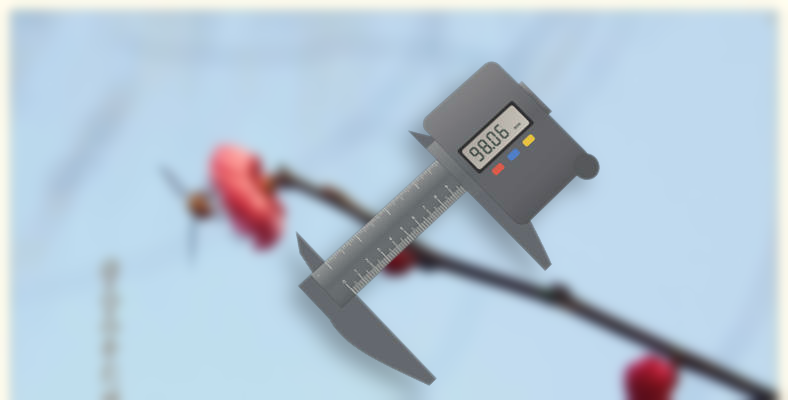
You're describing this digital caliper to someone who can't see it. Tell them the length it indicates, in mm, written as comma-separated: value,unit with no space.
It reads 98.06,mm
